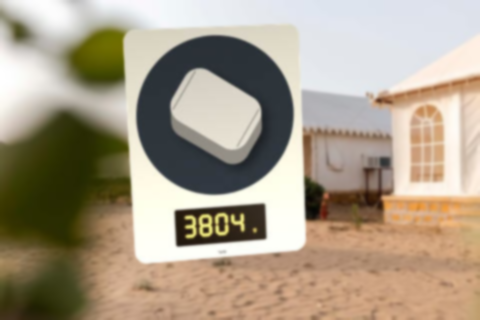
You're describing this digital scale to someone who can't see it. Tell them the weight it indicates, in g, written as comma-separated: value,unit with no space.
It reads 3804,g
